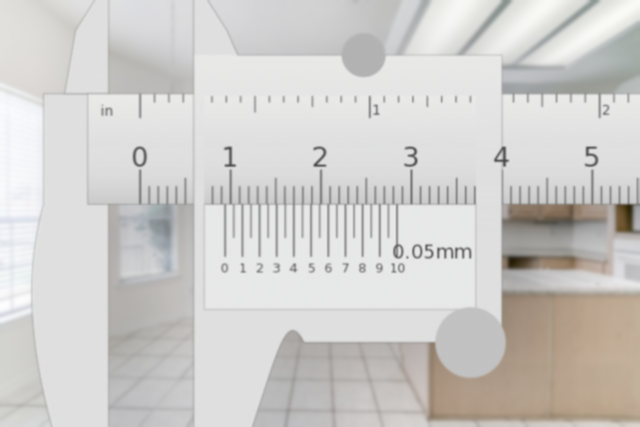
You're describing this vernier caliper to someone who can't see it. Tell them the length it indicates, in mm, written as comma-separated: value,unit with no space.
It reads 9.4,mm
